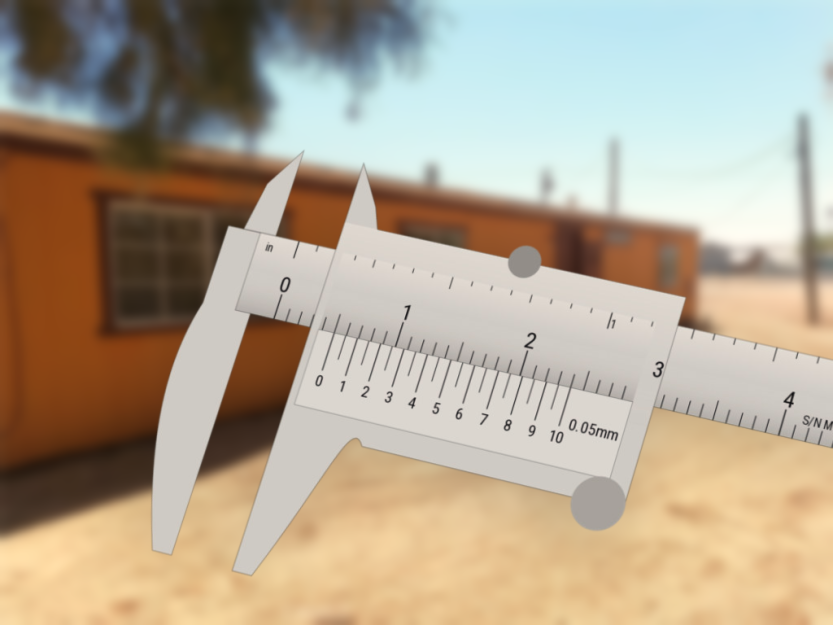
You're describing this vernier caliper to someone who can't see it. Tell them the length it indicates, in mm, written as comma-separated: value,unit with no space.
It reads 5.0,mm
